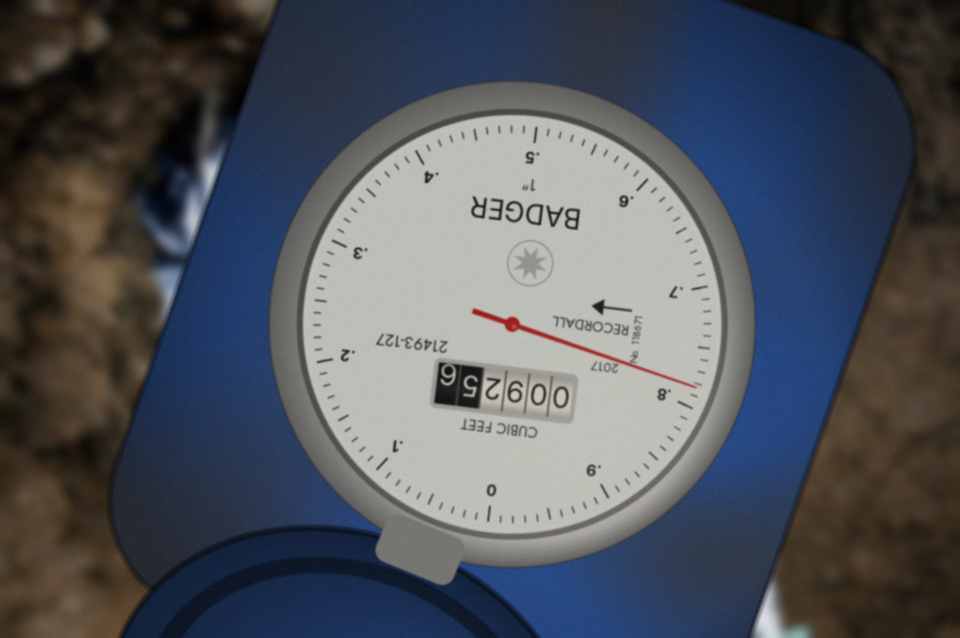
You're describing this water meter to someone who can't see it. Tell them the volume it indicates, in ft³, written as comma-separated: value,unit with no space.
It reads 9255.78,ft³
